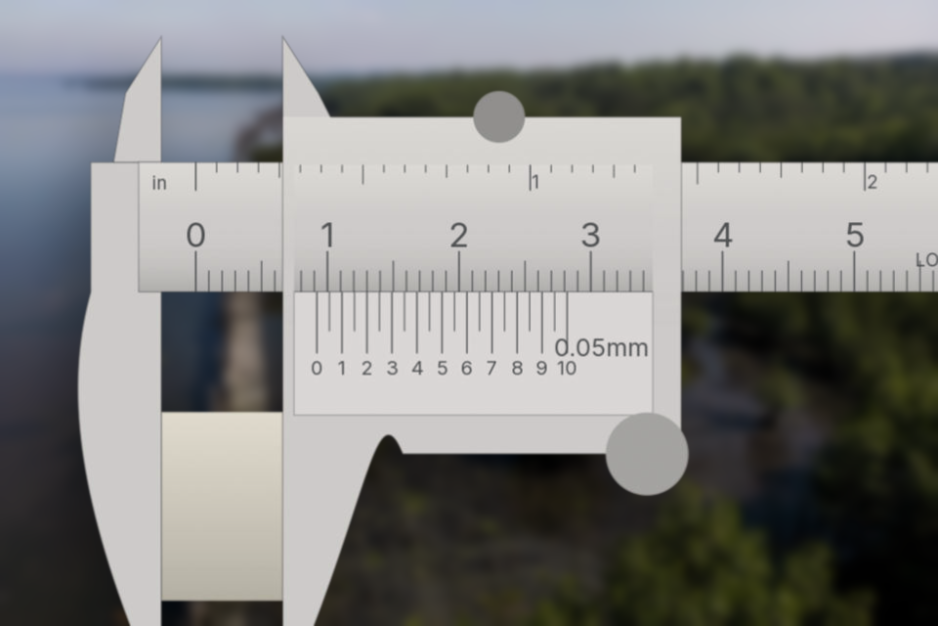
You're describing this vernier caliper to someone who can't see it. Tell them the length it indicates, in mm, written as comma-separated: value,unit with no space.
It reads 9.2,mm
